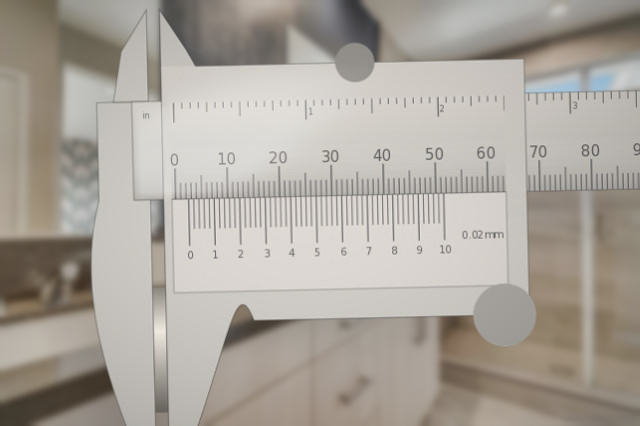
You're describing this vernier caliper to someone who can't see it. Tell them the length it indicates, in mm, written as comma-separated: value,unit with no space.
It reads 2.5,mm
